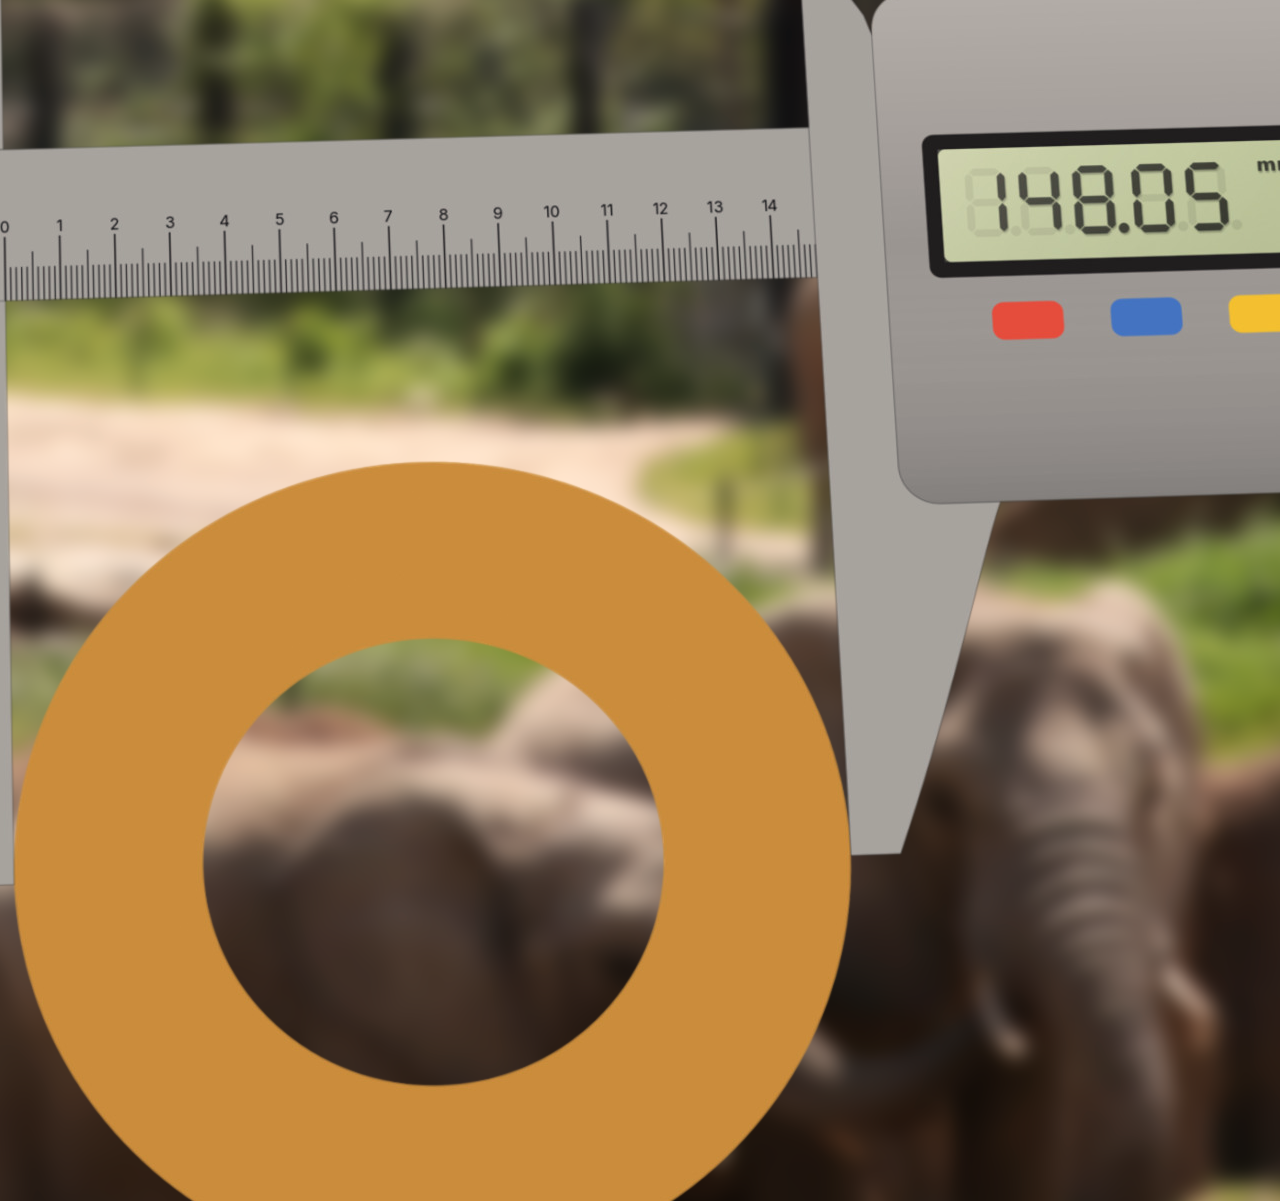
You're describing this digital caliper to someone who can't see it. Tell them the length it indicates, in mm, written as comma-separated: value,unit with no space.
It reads 148.05,mm
